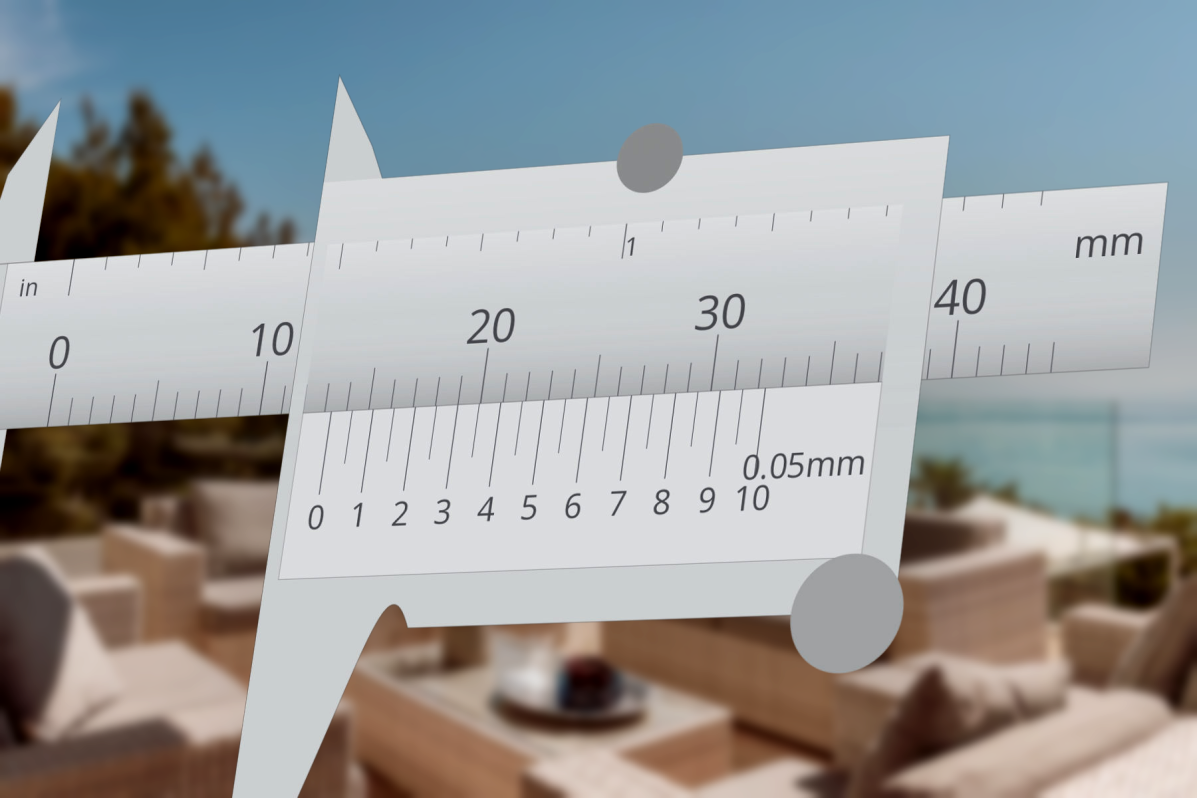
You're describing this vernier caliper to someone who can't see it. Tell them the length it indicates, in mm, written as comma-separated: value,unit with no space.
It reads 13.30,mm
